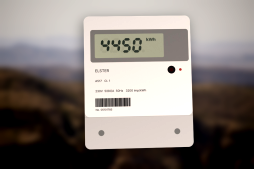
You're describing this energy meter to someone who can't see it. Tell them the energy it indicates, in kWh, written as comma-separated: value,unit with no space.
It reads 4450,kWh
